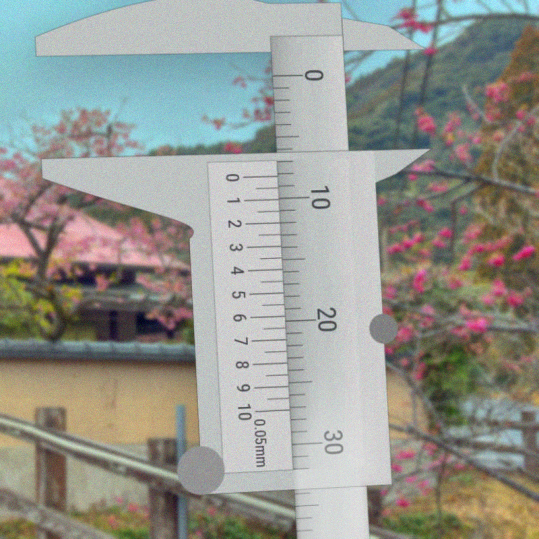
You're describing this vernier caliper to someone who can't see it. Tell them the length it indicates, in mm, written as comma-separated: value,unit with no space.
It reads 8.2,mm
